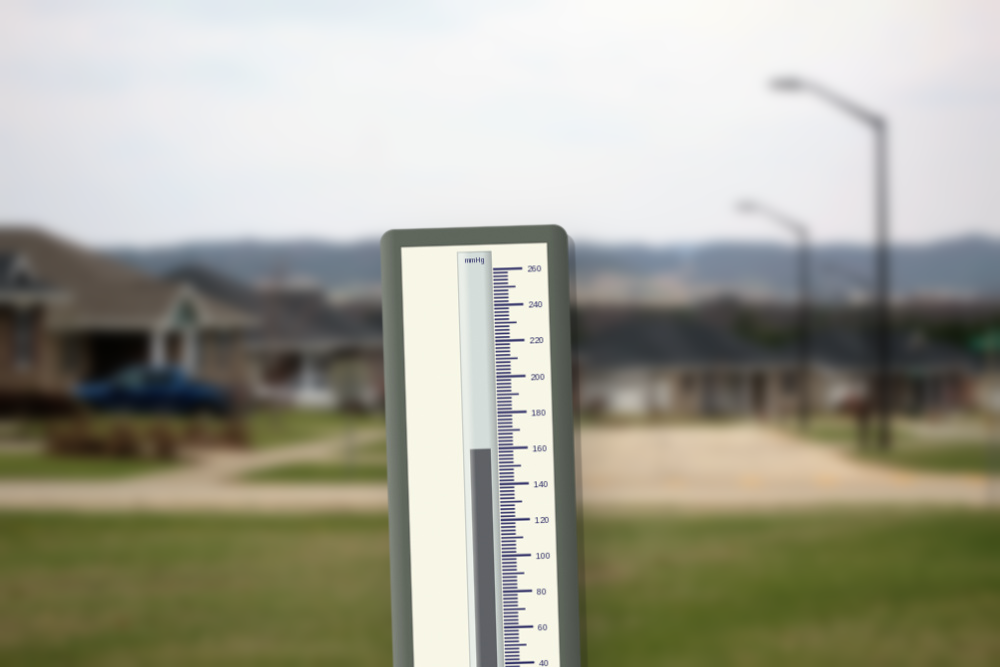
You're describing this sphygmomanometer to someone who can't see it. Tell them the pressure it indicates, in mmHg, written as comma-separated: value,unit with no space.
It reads 160,mmHg
